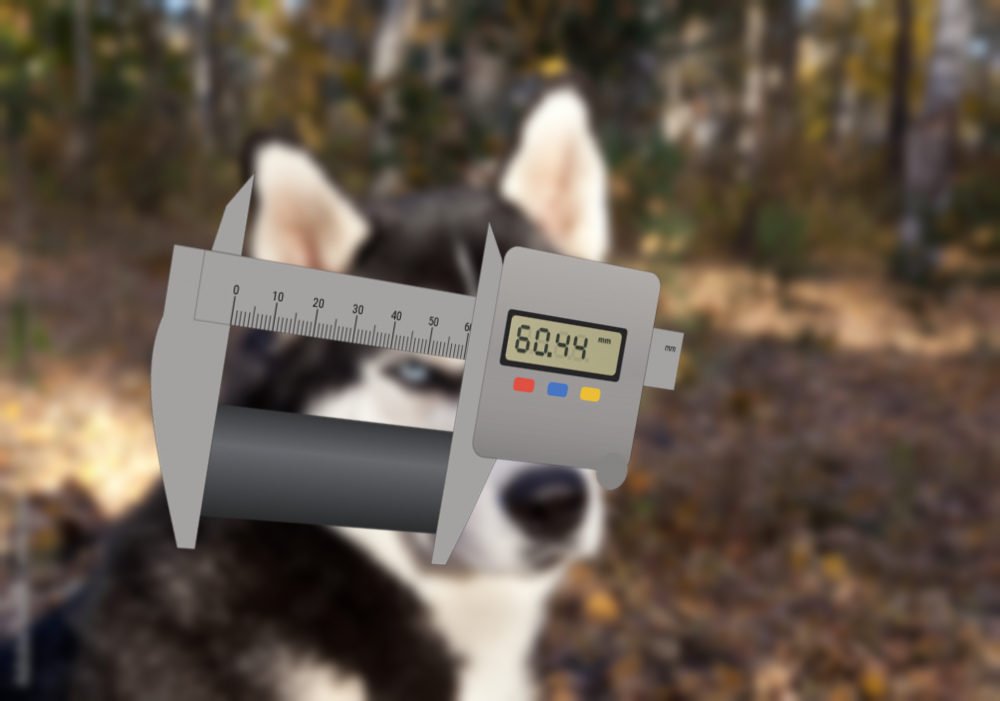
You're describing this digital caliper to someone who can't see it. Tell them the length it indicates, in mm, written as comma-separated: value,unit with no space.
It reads 60.44,mm
